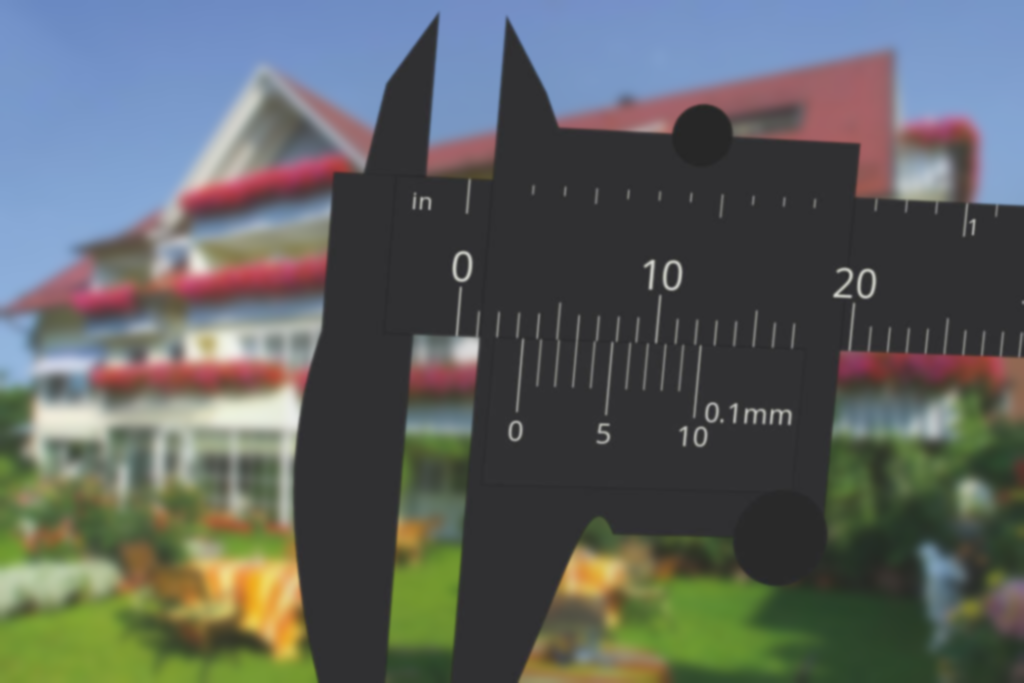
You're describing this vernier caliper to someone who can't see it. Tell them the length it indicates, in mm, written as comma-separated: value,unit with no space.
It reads 3.3,mm
